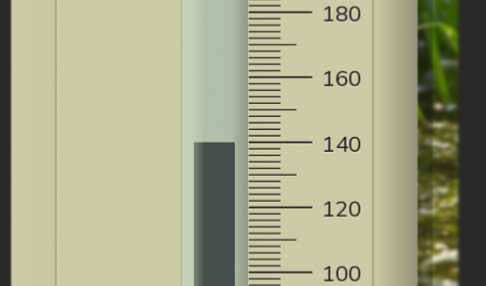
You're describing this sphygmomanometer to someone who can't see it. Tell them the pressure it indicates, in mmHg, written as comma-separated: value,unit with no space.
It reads 140,mmHg
